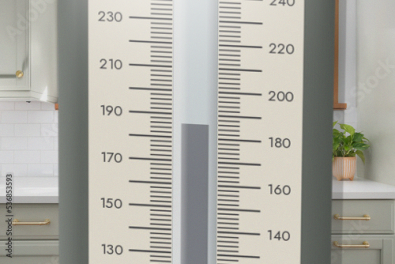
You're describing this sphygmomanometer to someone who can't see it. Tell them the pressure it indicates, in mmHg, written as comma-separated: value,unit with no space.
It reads 186,mmHg
